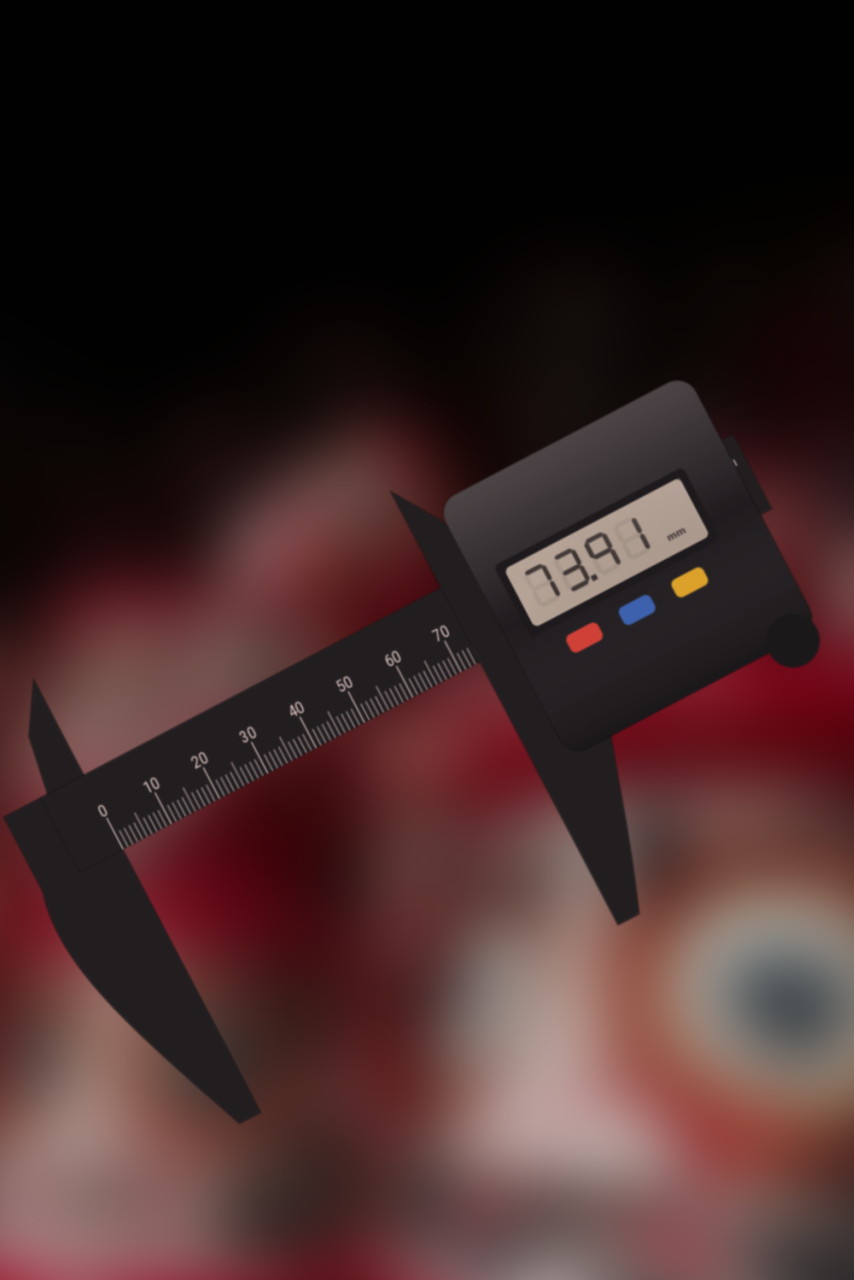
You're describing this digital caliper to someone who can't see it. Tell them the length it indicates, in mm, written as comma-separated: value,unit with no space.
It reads 73.91,mm
